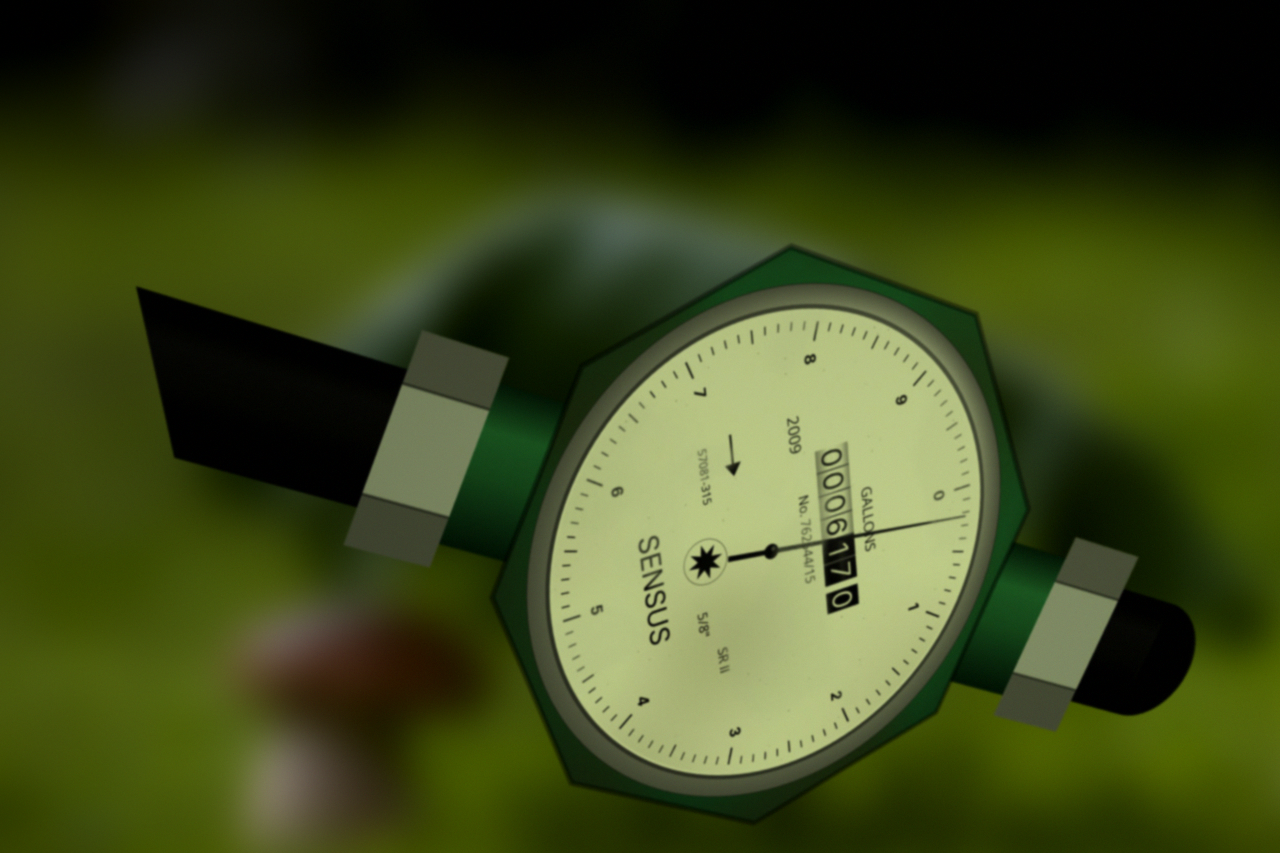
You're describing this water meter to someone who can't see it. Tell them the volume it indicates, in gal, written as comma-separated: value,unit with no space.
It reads 6170.2,gal
